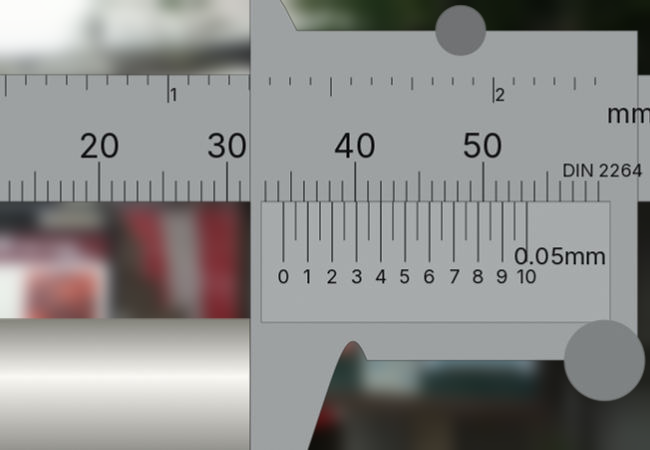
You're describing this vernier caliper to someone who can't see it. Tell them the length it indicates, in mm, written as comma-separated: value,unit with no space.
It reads 34.4,mm
